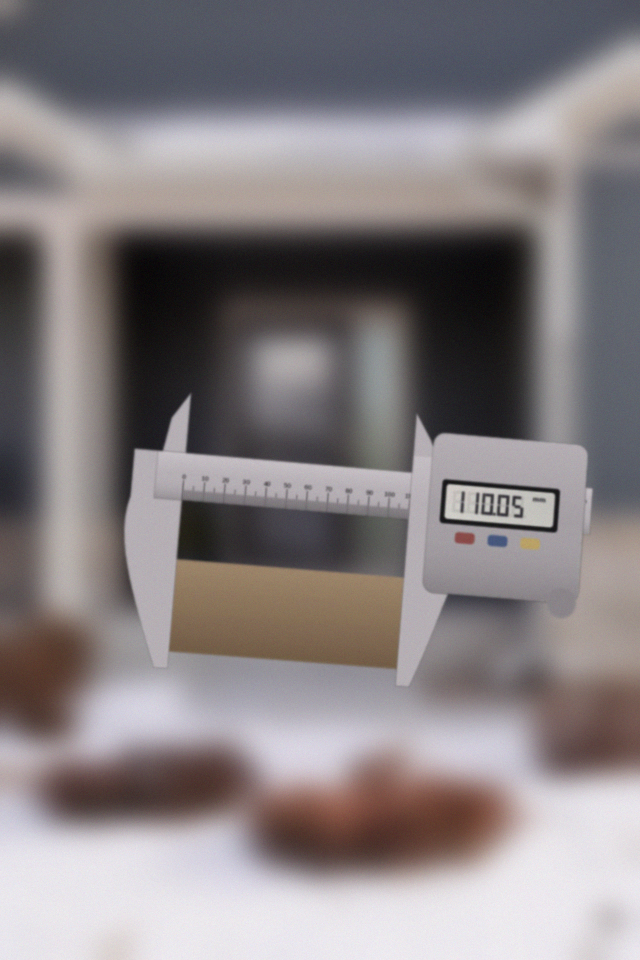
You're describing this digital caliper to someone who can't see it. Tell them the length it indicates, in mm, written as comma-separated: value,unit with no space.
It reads 110.05,mm
